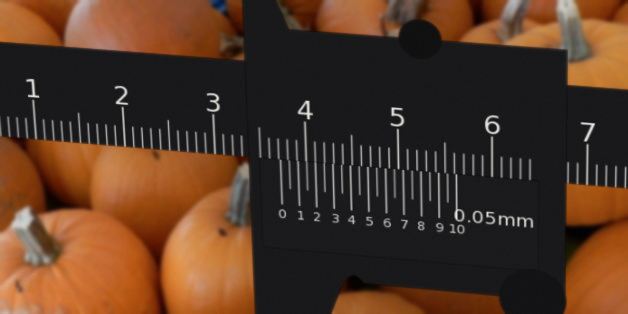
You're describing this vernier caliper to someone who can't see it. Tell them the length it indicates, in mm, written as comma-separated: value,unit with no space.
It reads 37.2,mm
